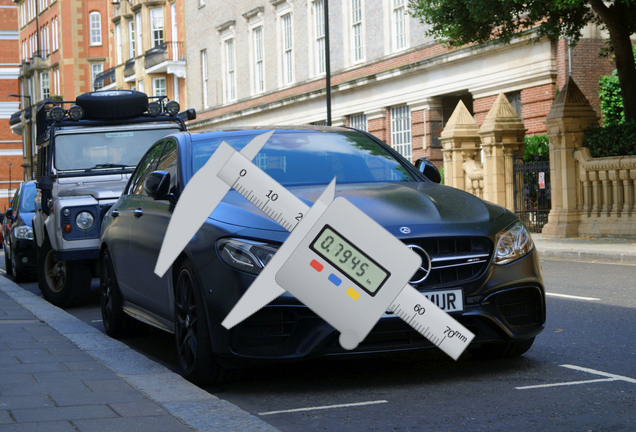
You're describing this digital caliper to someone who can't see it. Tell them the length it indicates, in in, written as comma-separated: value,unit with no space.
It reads 0.7945,in
